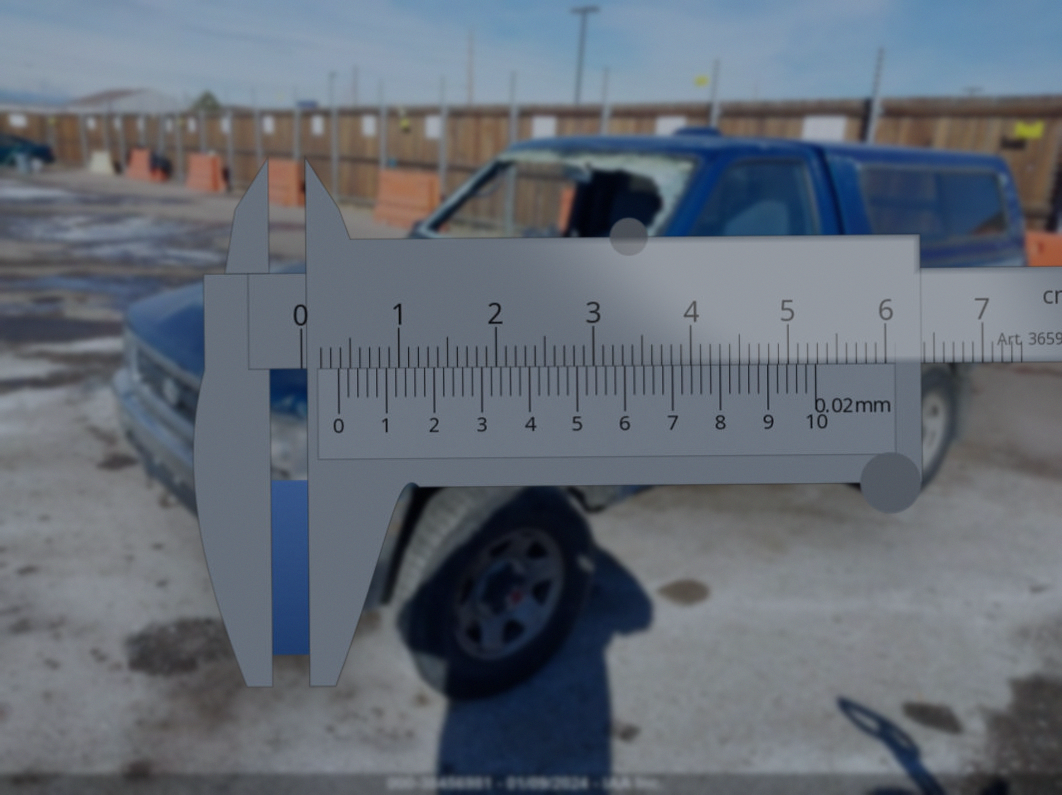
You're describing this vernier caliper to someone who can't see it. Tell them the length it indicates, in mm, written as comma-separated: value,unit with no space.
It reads 3.8,mm
